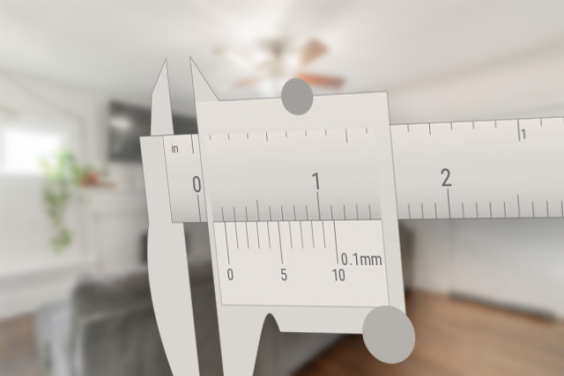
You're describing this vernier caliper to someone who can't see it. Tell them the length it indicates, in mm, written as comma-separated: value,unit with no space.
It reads 2.1,mm
